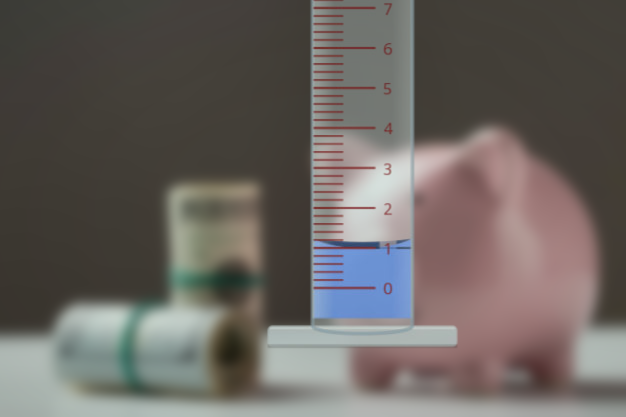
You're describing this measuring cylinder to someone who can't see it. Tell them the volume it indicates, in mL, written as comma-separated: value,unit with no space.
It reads 1,mL
